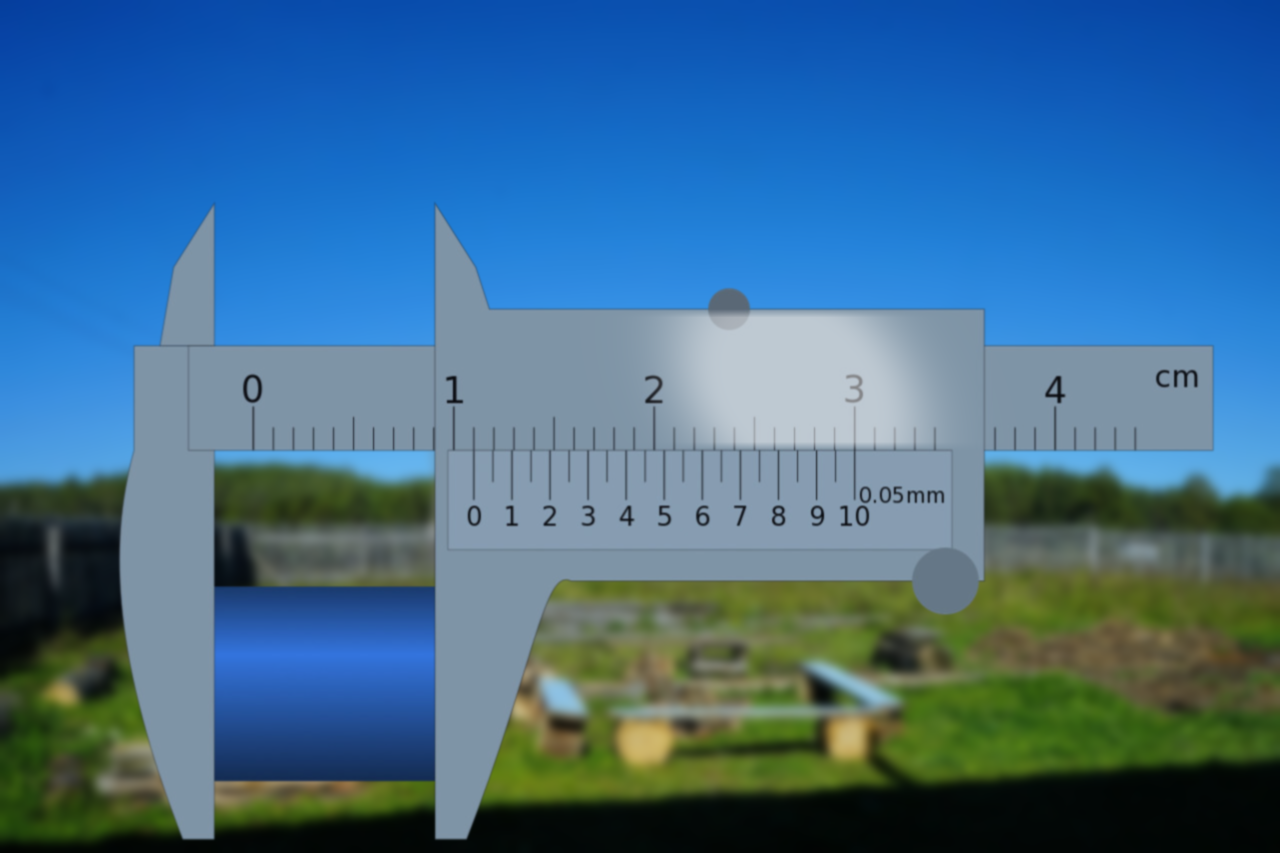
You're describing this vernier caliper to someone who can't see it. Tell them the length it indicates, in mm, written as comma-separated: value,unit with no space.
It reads 11.0,mm
